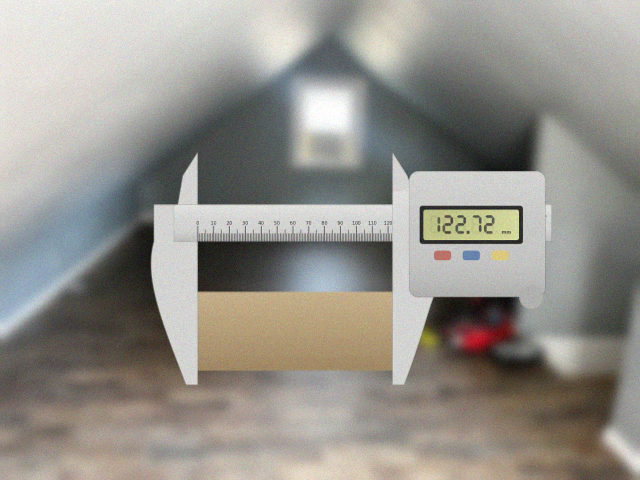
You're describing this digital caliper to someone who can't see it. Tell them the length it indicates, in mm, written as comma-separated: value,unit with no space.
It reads 122.72,mm
